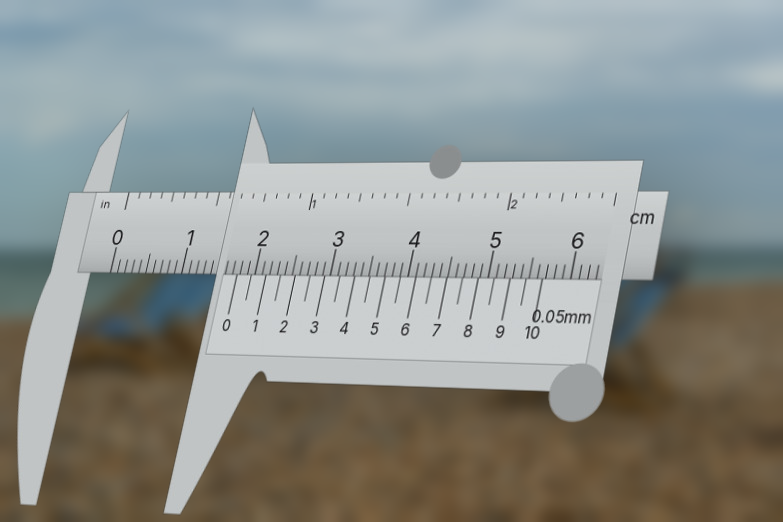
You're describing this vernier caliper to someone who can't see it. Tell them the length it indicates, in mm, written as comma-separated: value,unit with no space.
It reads 17.6,mm
